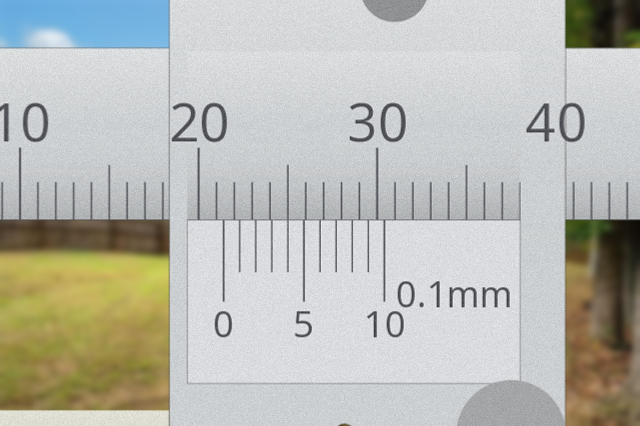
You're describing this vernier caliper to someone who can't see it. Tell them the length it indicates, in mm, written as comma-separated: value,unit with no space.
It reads 21.4,mm
